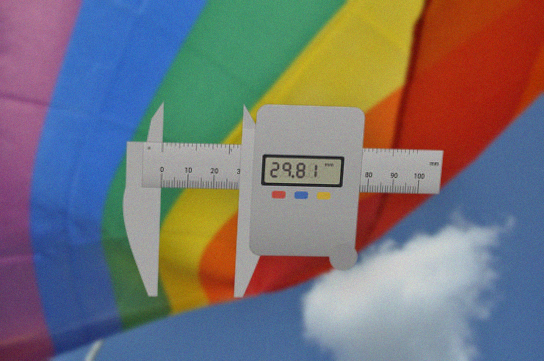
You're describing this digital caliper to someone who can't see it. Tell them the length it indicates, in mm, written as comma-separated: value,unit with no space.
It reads 29.81,mm
